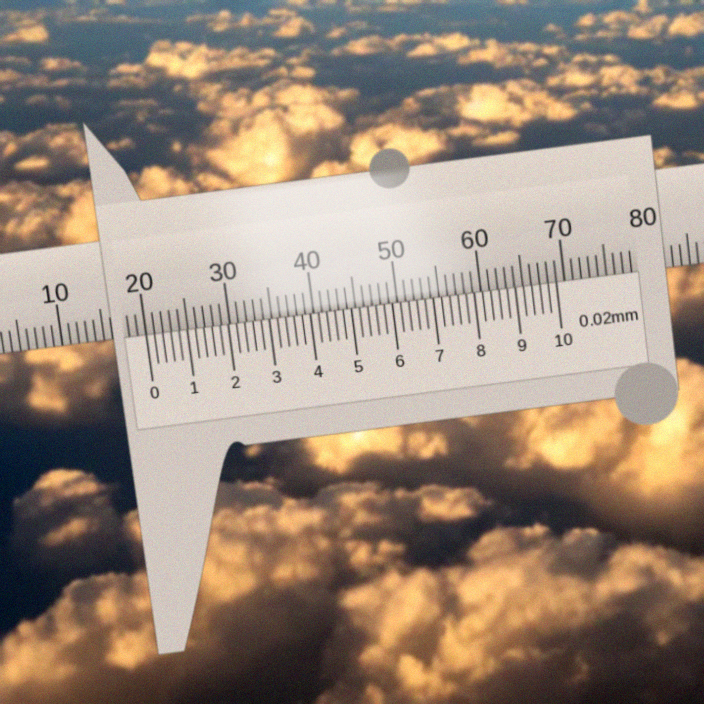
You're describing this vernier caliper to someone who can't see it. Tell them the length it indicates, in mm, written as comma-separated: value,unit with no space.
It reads 20.0,mm
